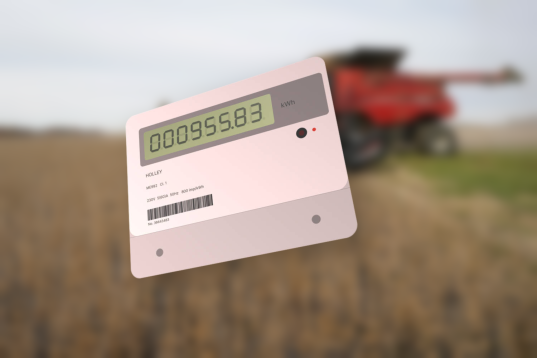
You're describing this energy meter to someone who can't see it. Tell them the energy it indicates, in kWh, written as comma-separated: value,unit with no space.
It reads 955.83,kWh
